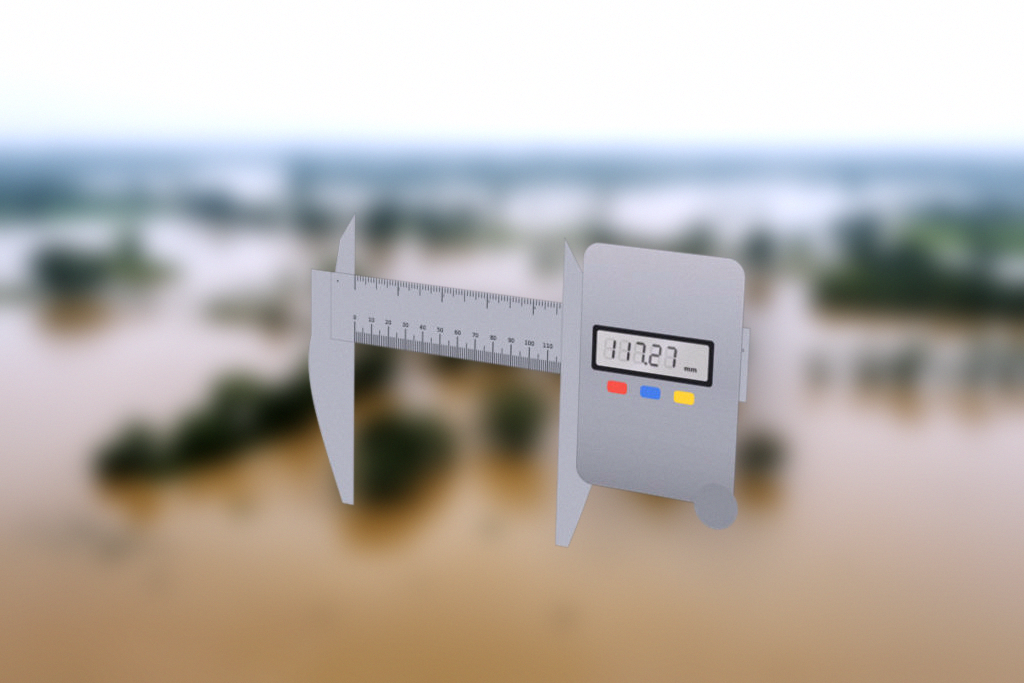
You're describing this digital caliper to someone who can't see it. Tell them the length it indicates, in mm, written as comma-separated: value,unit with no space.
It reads 117.27,mm
